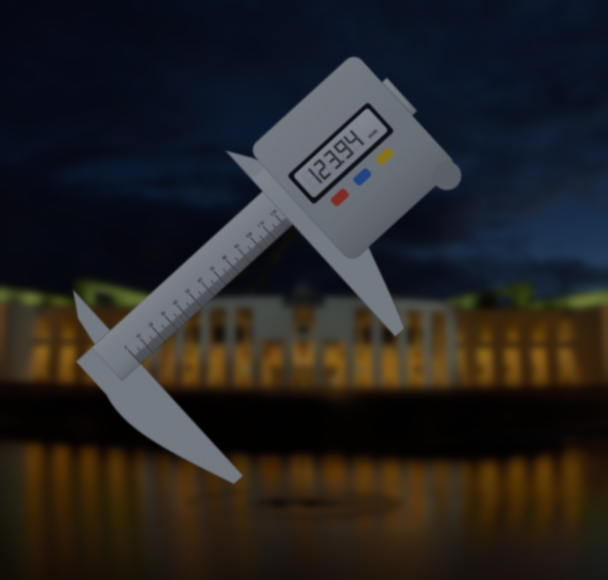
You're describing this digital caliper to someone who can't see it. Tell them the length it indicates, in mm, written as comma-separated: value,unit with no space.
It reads 123.94,mm
